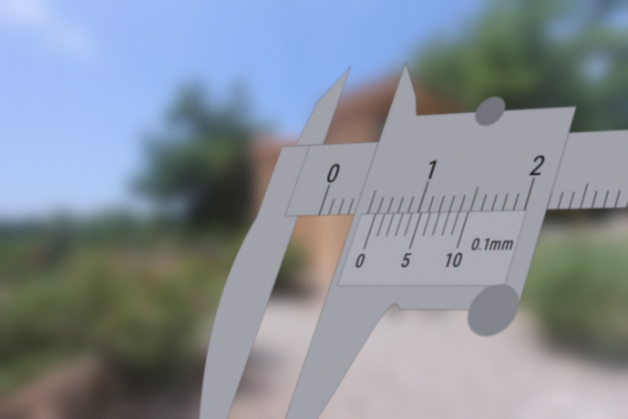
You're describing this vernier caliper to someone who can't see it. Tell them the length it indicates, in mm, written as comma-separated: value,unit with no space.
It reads 5.8,mm
